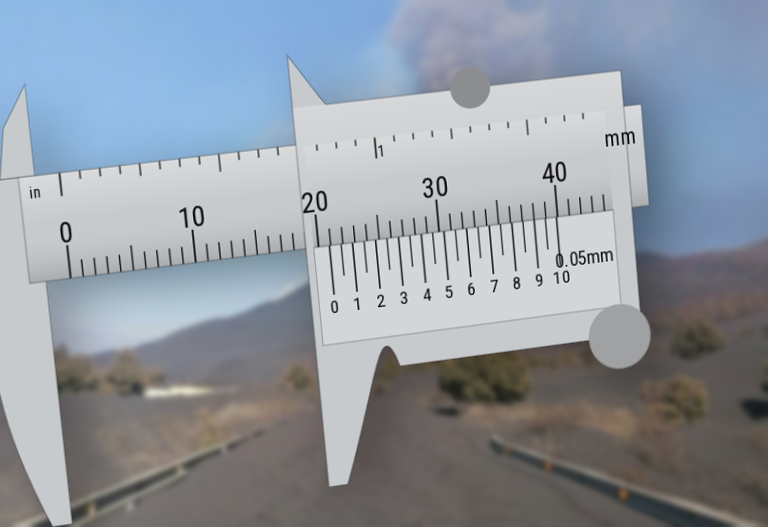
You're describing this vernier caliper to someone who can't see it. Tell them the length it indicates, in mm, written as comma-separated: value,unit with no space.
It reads 20.9,mm
